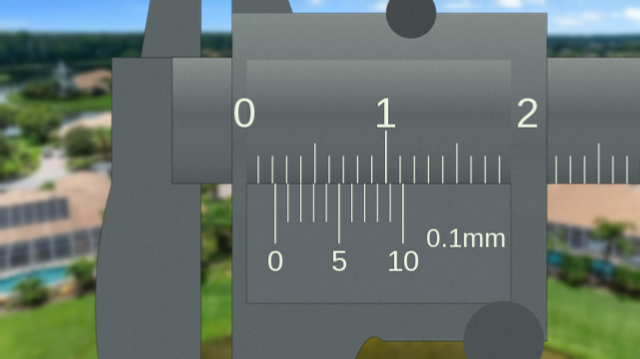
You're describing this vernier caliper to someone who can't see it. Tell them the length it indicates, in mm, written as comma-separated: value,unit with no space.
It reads 2.2,mm
